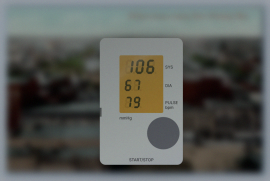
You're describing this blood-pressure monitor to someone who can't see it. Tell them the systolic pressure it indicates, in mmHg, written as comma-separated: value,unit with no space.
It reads 106,mmHg
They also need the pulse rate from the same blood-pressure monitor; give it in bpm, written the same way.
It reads 79,bpm
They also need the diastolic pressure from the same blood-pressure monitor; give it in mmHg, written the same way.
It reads 67,mmHg
